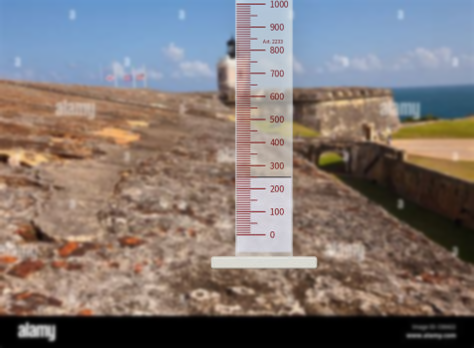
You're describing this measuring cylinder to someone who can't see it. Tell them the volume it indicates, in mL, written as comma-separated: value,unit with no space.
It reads 250,mL
